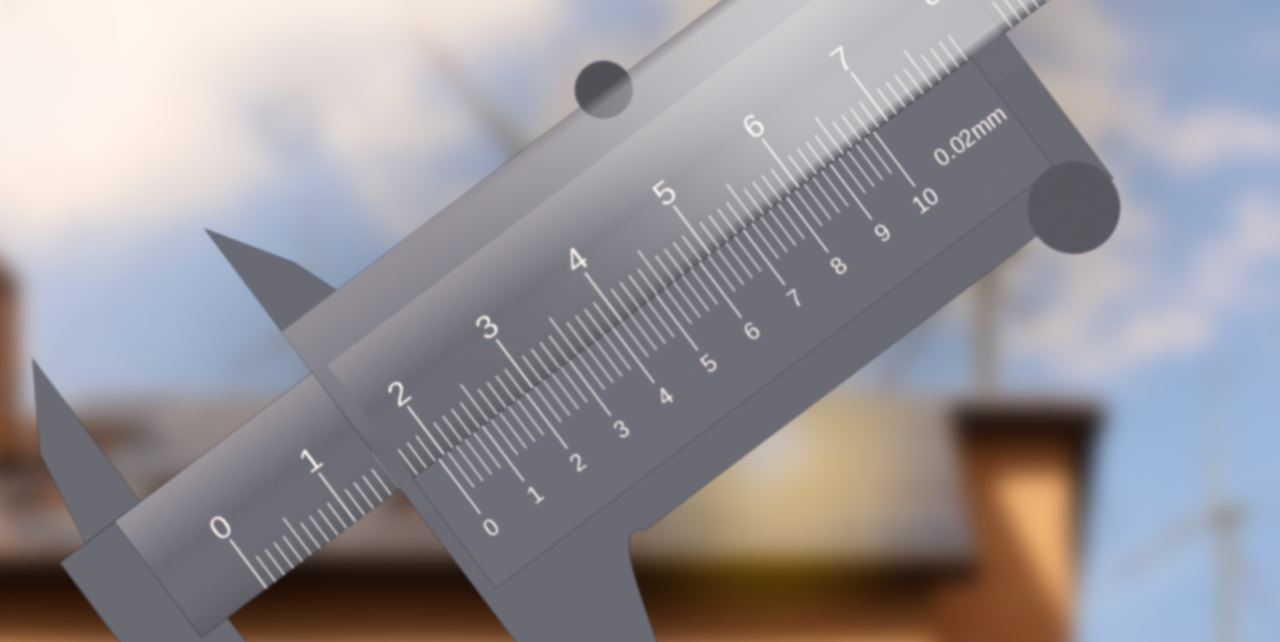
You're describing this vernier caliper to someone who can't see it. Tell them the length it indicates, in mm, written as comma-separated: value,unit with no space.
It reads 19.4,mm
